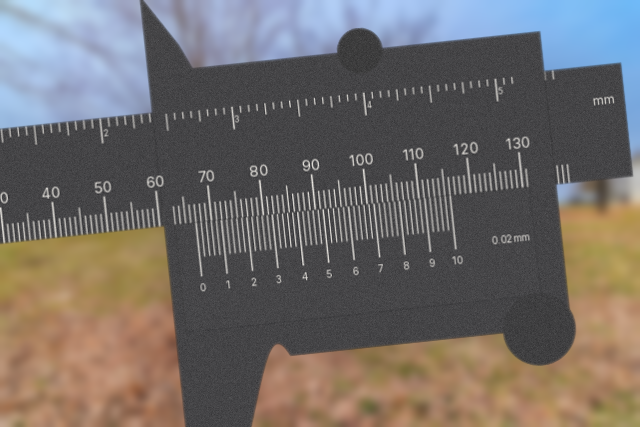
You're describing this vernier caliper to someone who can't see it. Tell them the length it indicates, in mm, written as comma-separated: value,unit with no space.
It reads 67.0,mm
